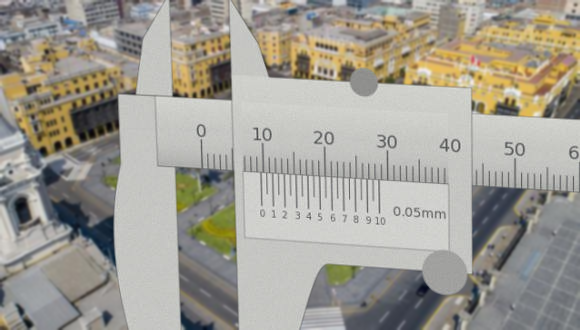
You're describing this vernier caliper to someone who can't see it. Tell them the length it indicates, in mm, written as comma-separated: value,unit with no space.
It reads 9.6,mm
